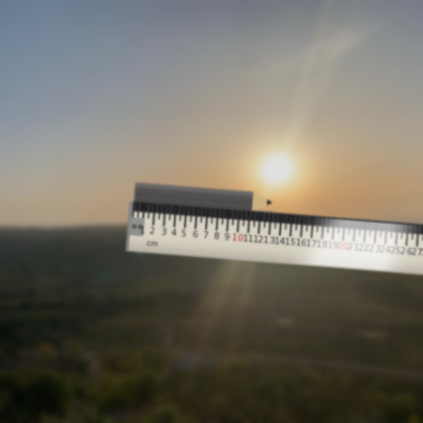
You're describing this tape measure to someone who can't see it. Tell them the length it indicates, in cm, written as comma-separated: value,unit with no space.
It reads 13,cm
